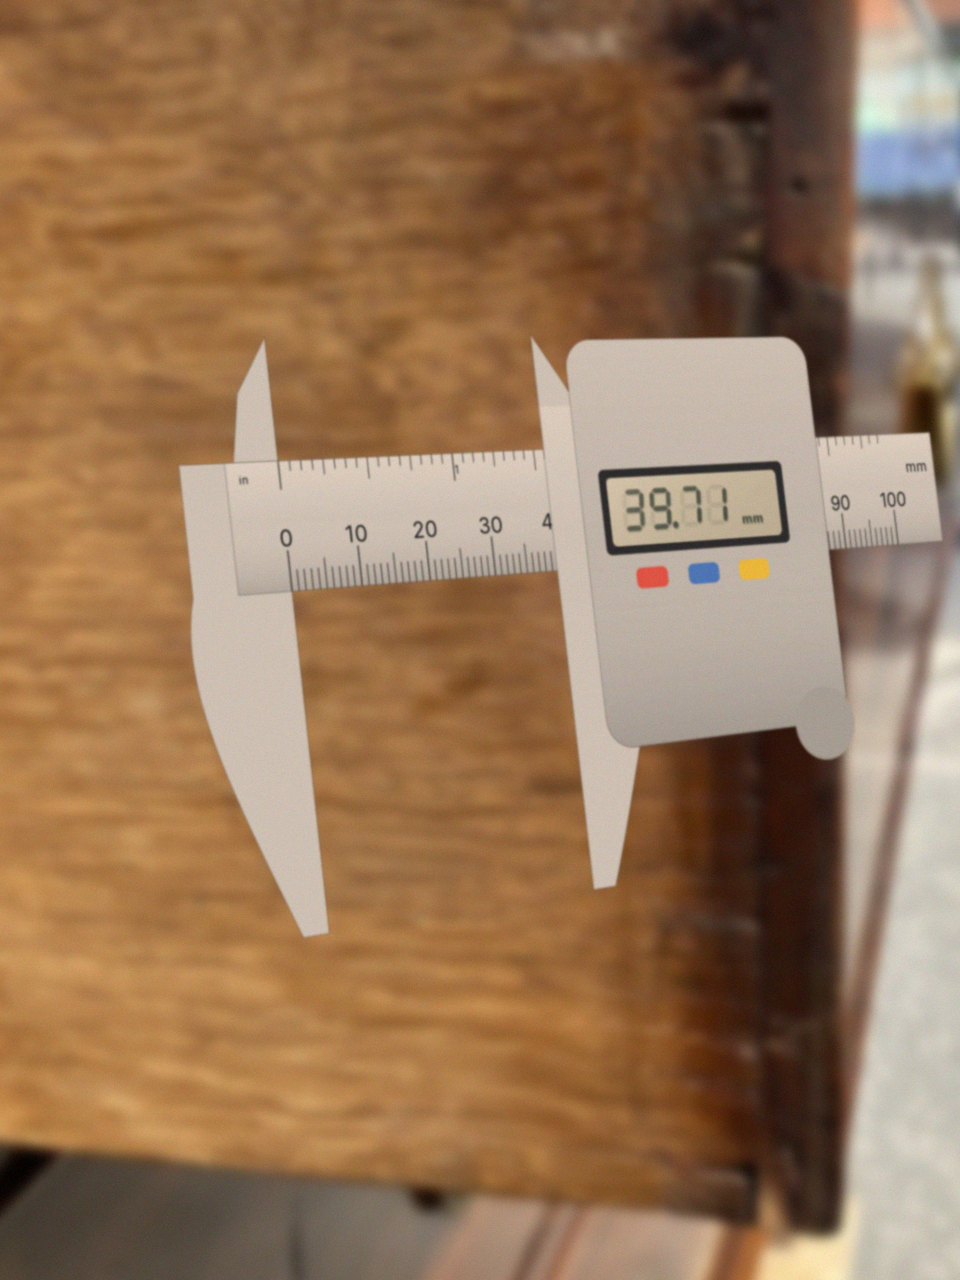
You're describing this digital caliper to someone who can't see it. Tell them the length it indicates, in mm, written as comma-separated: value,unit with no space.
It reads 39.71,mm
